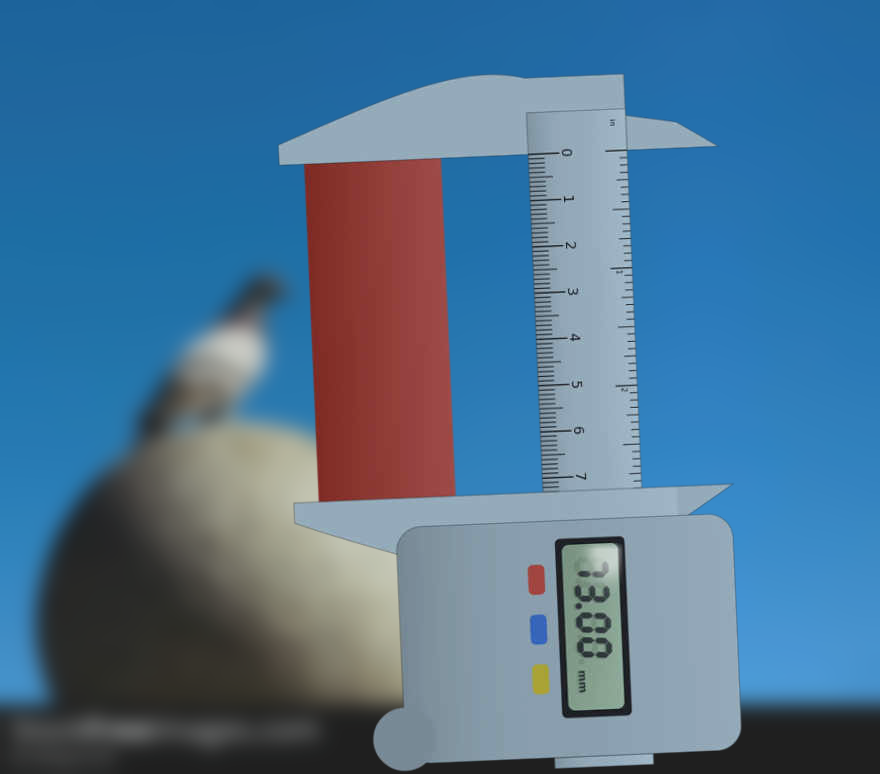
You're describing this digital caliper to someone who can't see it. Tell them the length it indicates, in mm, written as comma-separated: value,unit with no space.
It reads 73.00,mm
